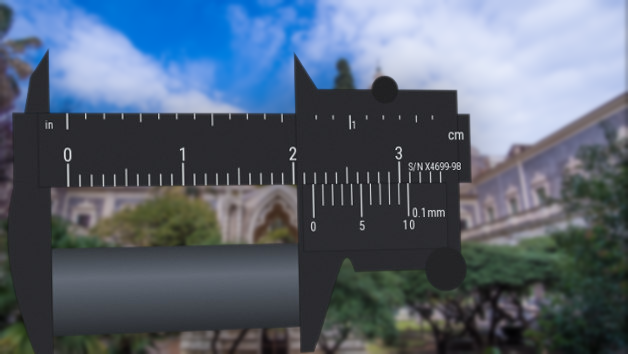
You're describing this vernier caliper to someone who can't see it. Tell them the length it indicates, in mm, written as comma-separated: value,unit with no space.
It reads 21.8,mm
